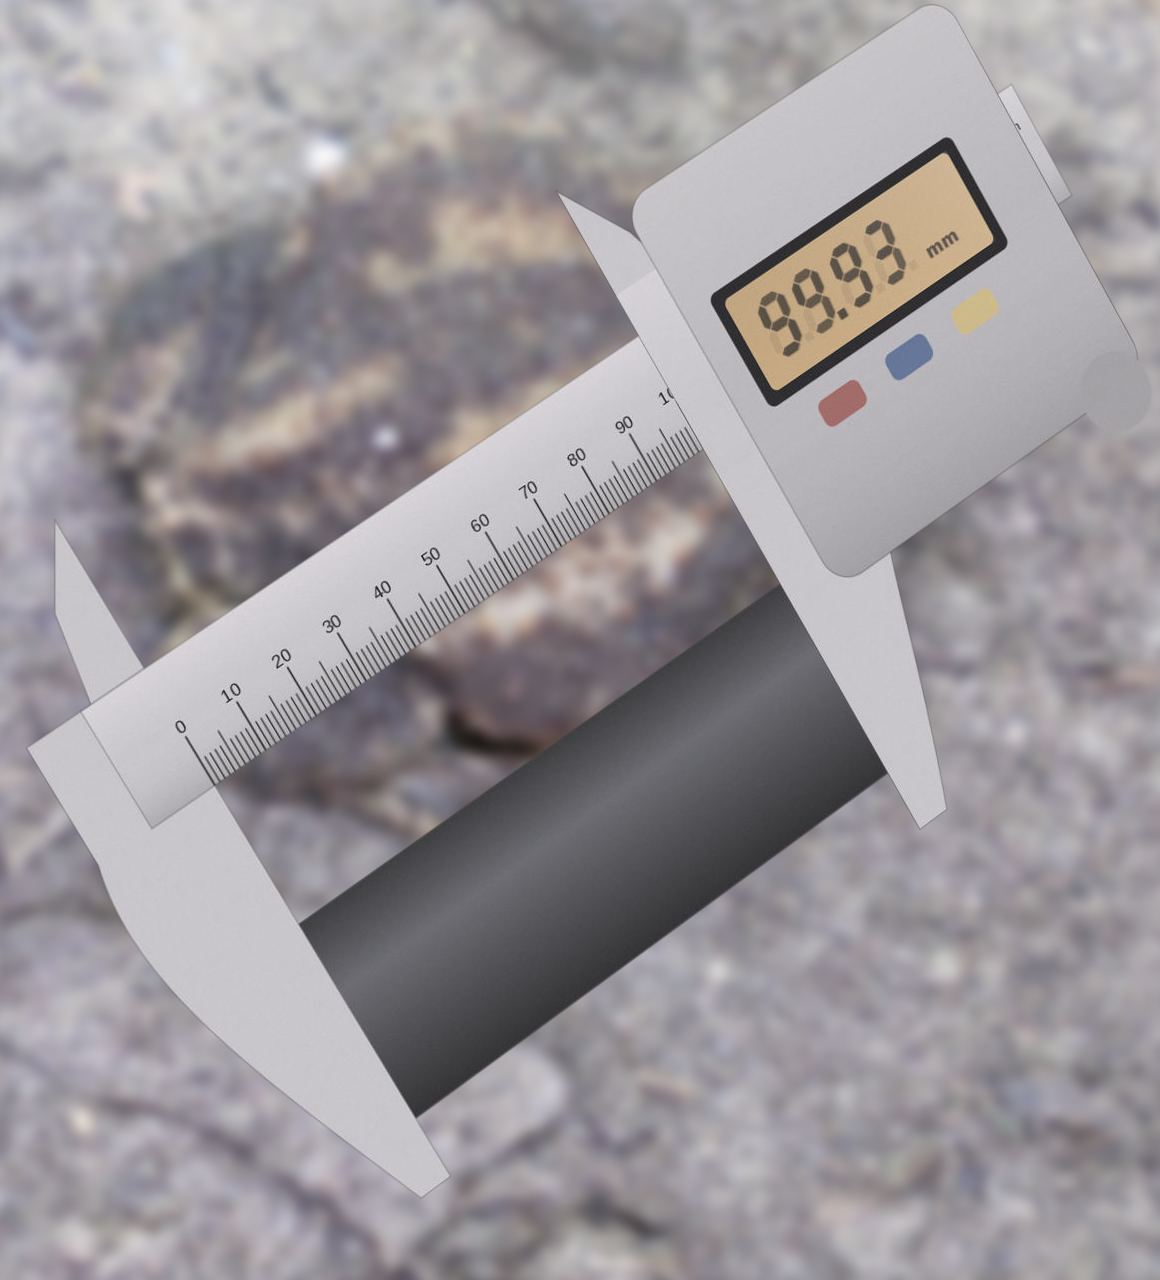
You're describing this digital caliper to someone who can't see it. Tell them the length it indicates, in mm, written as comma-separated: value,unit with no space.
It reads 99.93,mm
